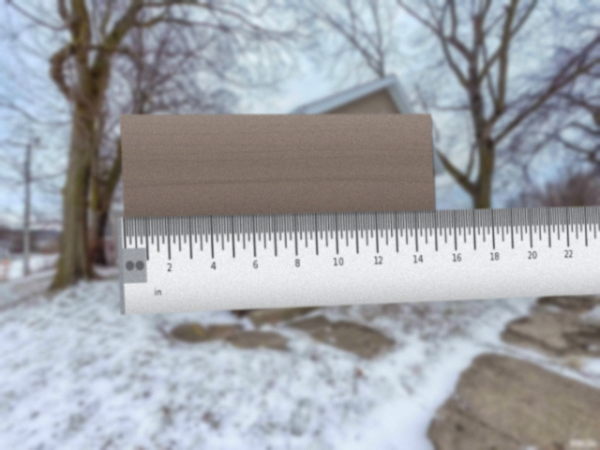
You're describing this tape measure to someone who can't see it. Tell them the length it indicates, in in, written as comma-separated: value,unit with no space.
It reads 15,in
